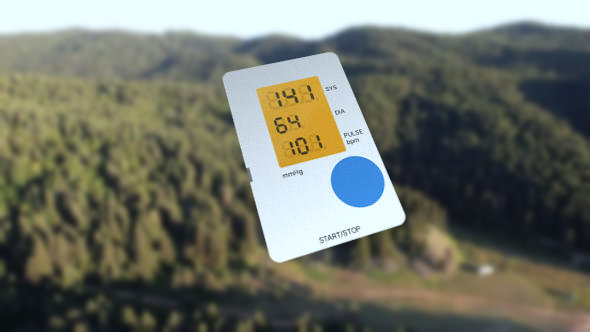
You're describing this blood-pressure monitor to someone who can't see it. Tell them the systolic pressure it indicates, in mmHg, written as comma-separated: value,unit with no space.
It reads 141,mmHg
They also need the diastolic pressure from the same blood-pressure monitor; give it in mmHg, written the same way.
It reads 64,mmHg
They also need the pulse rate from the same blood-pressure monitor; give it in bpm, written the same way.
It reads 101,bpm
